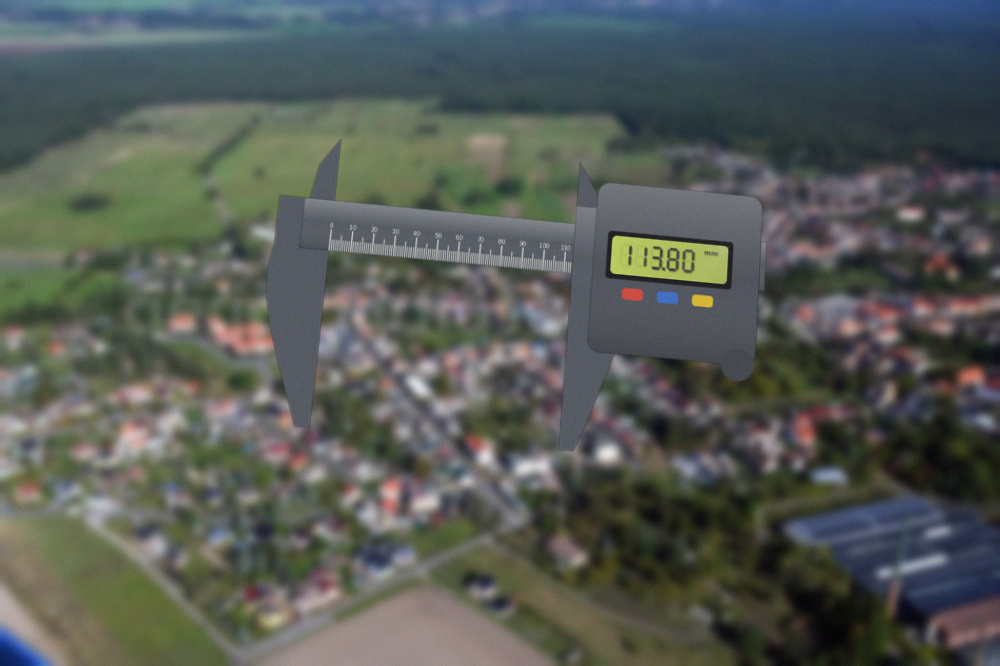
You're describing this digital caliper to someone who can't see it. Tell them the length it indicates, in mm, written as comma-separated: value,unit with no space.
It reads 113.80,mm
